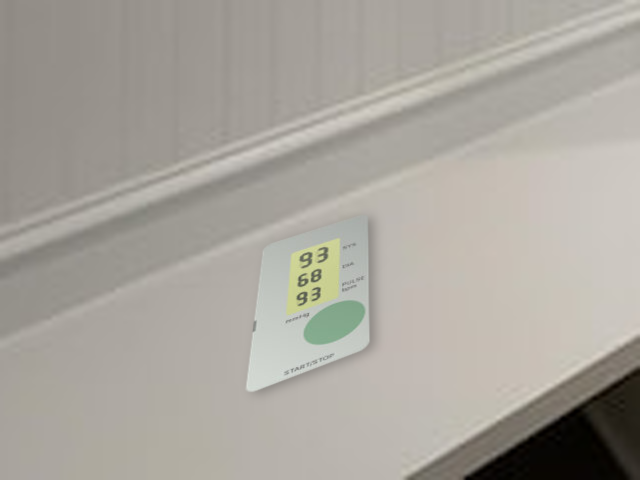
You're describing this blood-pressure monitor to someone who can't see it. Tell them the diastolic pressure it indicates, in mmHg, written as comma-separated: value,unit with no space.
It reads 68,mmHg
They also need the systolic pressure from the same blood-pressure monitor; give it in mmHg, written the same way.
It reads 93,mmHg
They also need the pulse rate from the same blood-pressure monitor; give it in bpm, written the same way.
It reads 93,bpm
